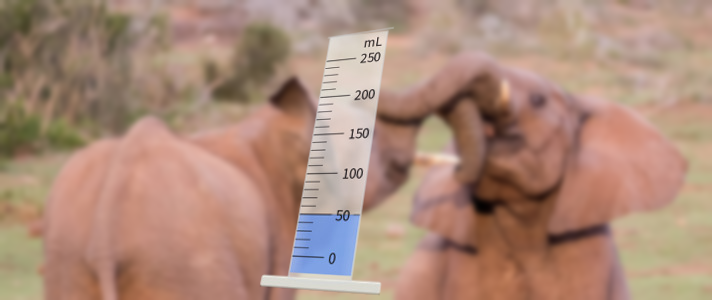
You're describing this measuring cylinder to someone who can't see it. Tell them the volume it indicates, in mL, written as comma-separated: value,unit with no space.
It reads 50,mL
